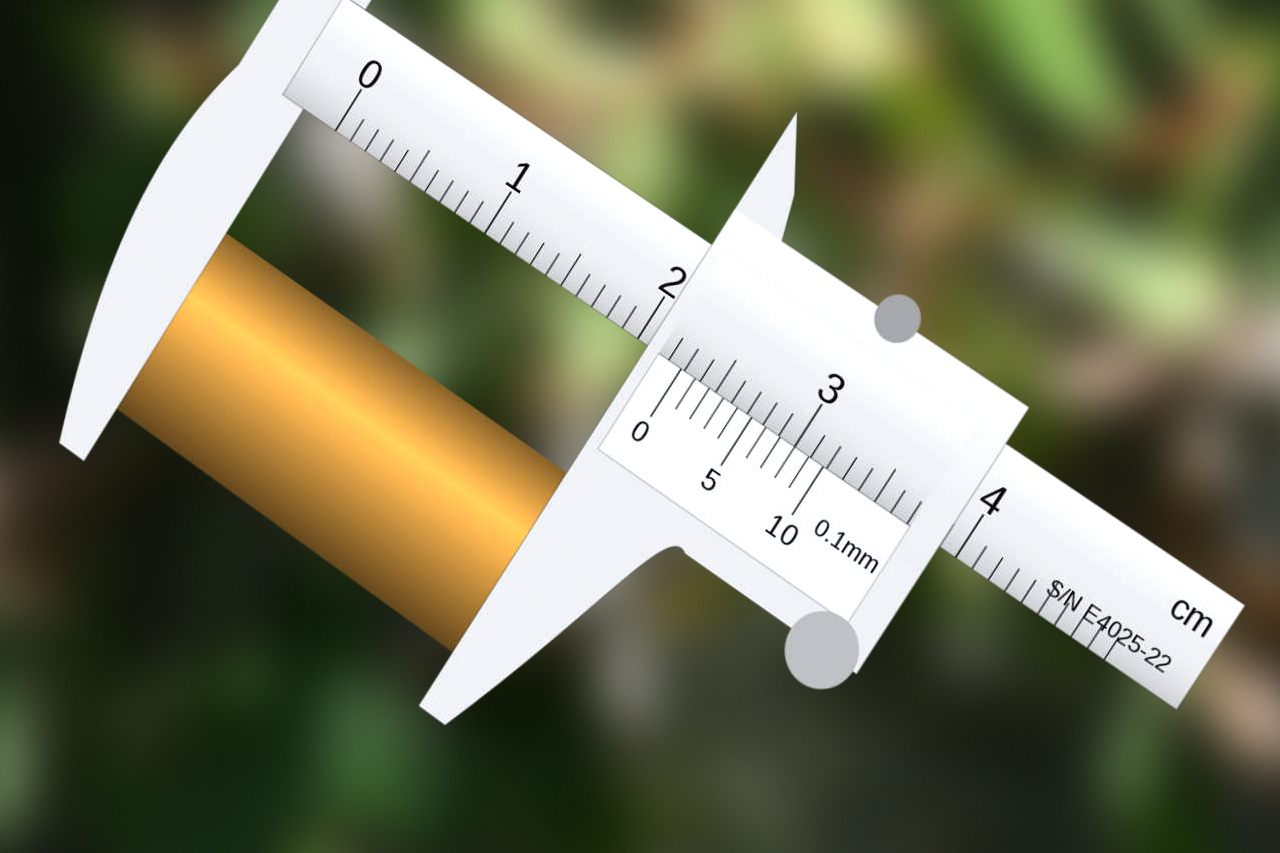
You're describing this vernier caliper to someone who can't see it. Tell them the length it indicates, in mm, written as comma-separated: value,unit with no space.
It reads 22.8,mm
